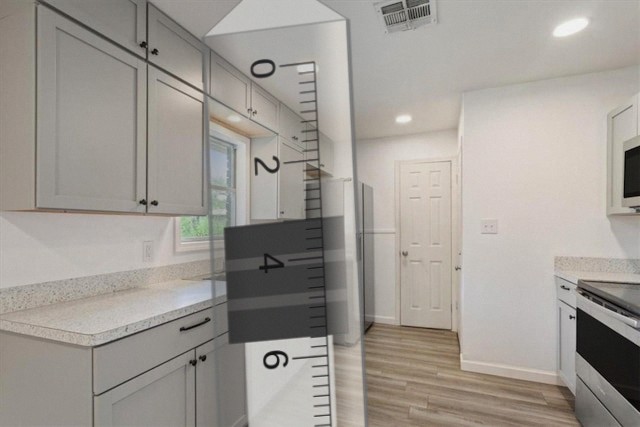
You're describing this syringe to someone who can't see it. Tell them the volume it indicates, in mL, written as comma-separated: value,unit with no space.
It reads 3.2,mL
